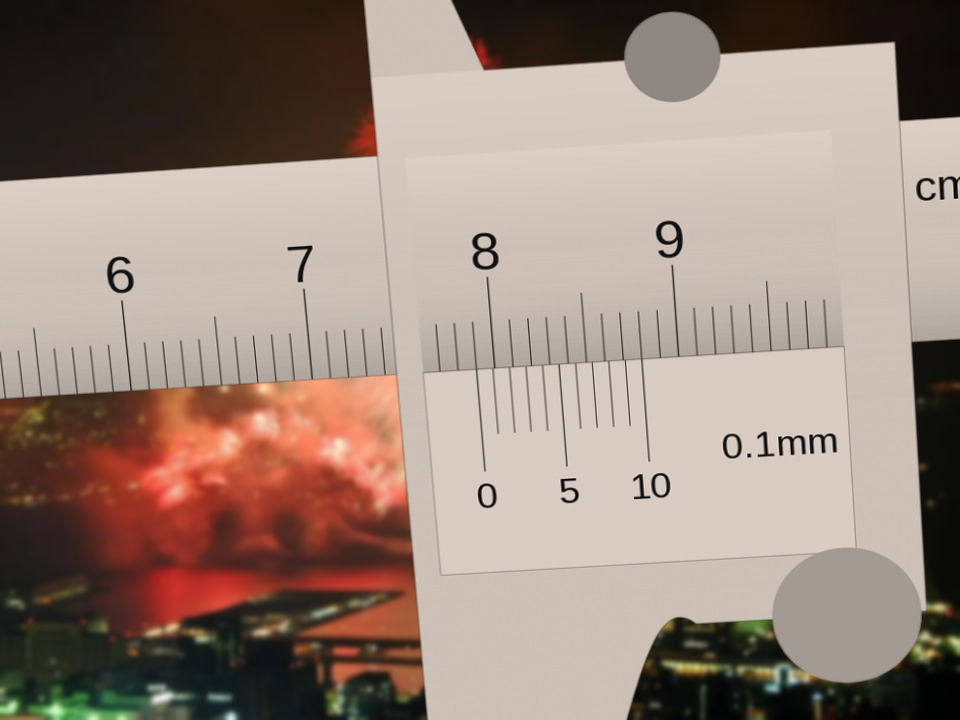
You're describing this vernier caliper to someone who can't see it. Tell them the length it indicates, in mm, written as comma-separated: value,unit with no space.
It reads 79.0,mm
